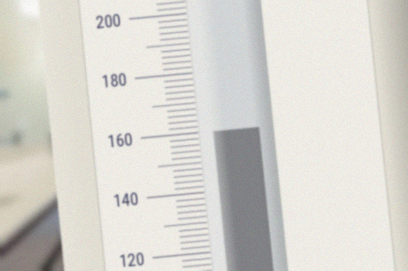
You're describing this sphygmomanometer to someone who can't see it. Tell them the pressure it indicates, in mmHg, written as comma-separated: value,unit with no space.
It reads 160,mmHg
